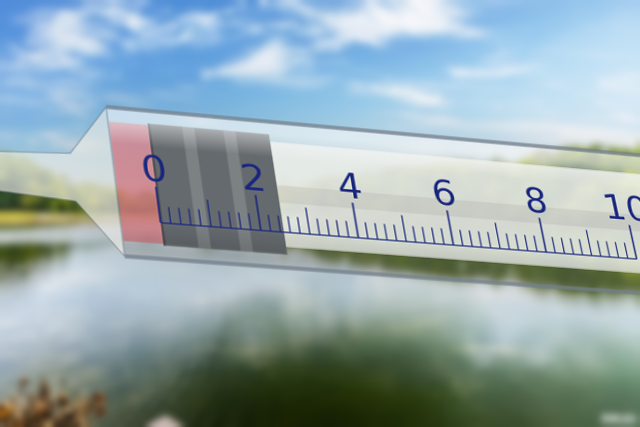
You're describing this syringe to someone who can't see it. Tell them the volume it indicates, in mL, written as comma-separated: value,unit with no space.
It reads 0,mL
